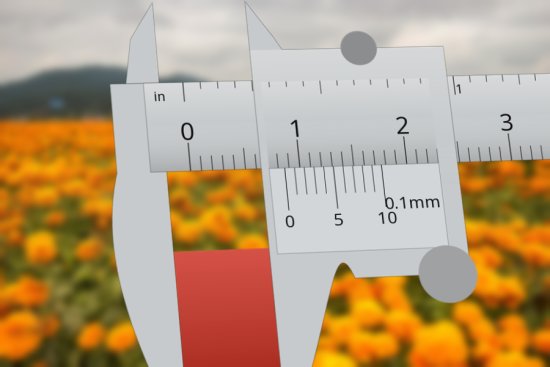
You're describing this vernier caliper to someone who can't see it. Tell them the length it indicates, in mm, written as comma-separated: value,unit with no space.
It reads 8.6,mm
